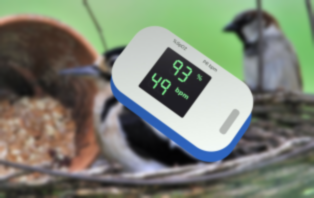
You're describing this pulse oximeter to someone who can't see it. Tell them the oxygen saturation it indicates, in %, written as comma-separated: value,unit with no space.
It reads 93,%
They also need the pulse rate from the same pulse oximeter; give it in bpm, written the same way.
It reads 49,bpm
